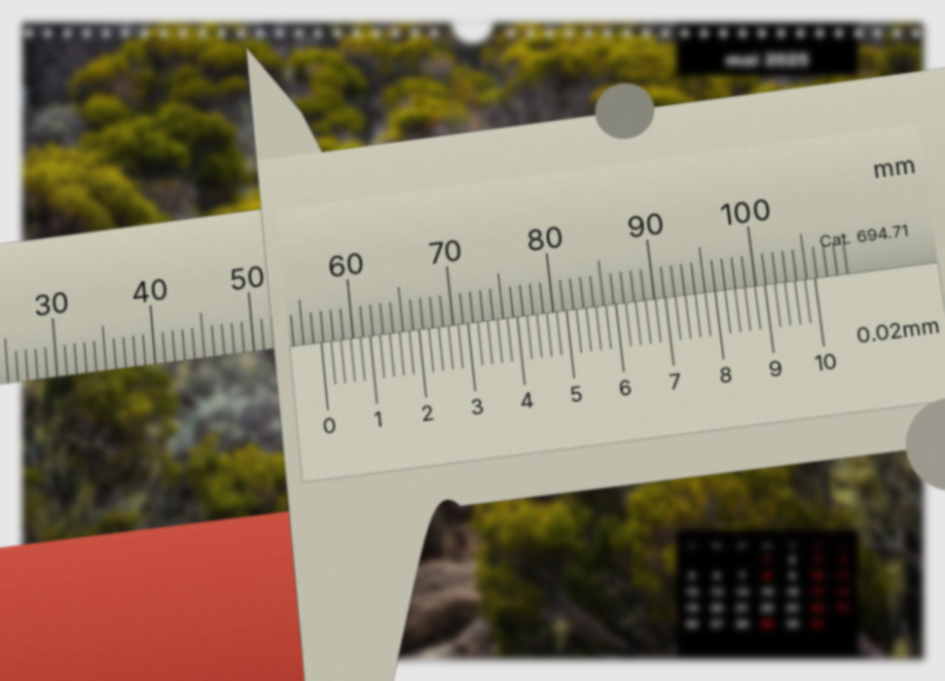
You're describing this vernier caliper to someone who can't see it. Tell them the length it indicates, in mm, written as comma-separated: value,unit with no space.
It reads 56.8,mm
